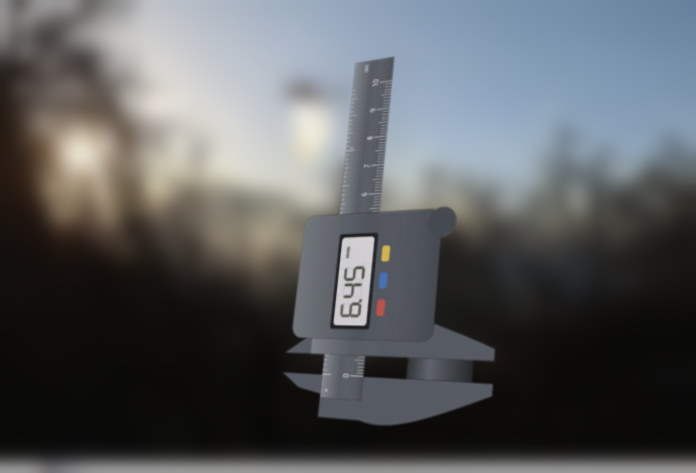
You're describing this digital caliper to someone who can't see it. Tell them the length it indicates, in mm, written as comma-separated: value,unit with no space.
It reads 6.45,mm
